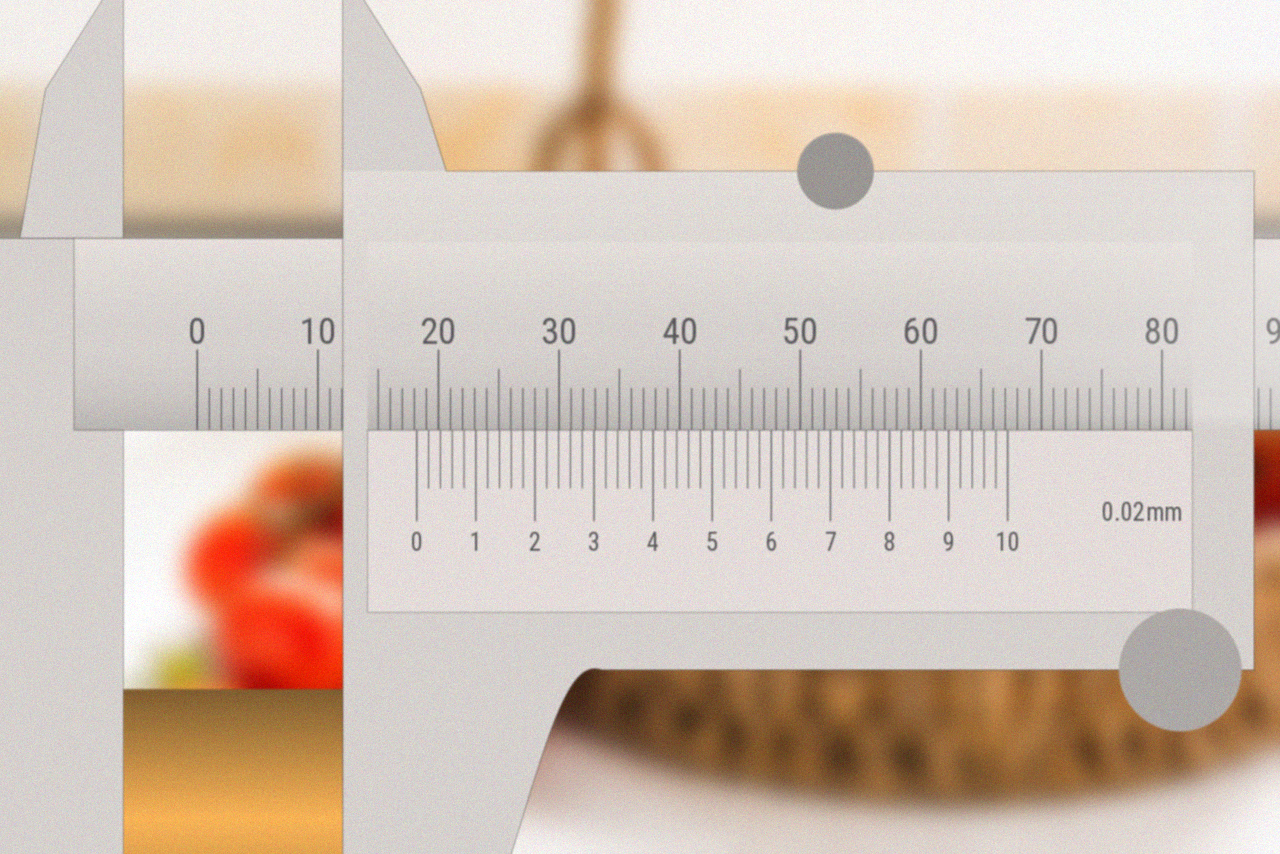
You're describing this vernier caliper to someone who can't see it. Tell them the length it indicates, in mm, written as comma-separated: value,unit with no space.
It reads 18.2,mm
